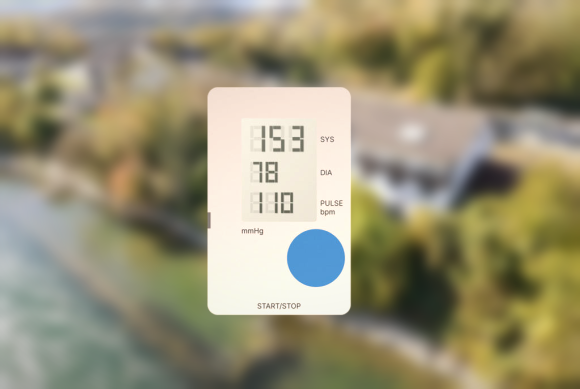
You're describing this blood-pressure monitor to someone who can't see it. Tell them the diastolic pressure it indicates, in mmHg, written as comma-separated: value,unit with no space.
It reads 78,mmHg
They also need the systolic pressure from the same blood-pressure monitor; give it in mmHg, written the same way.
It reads 153,mmHg
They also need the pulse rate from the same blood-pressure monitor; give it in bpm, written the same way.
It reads 110,bpm
